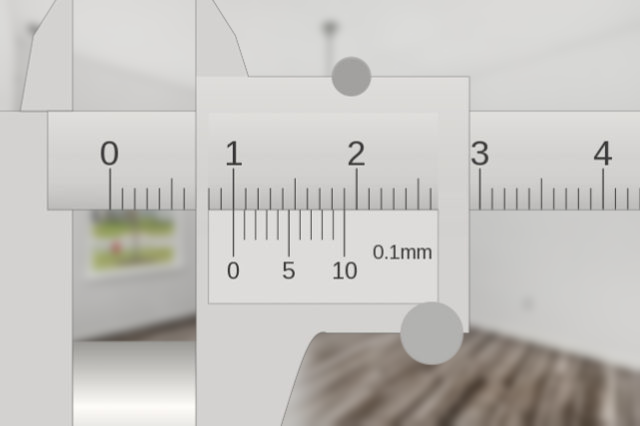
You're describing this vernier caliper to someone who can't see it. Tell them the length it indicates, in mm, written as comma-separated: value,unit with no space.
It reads 10.0,mm
